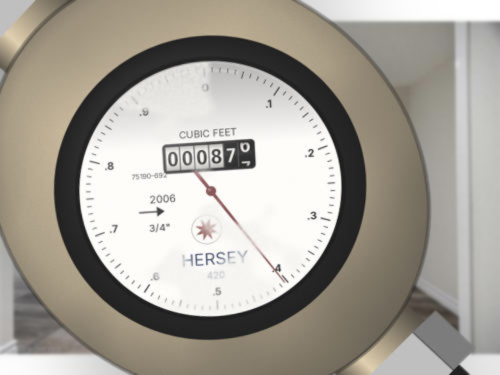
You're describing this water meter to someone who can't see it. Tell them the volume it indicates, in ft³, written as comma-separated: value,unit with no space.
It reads 876.40,ft³
